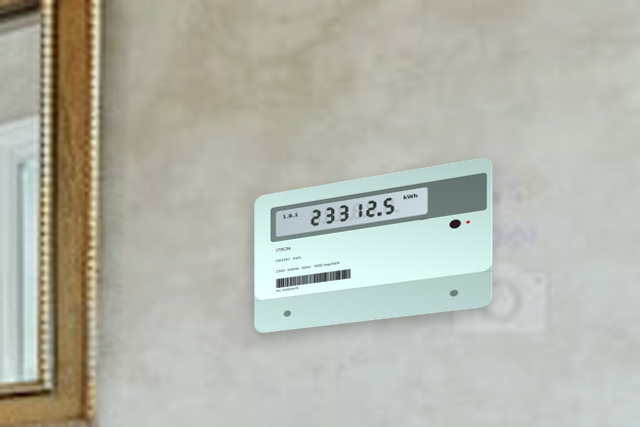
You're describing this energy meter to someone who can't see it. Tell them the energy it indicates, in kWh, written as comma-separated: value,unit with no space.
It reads 23312.5,kWh
